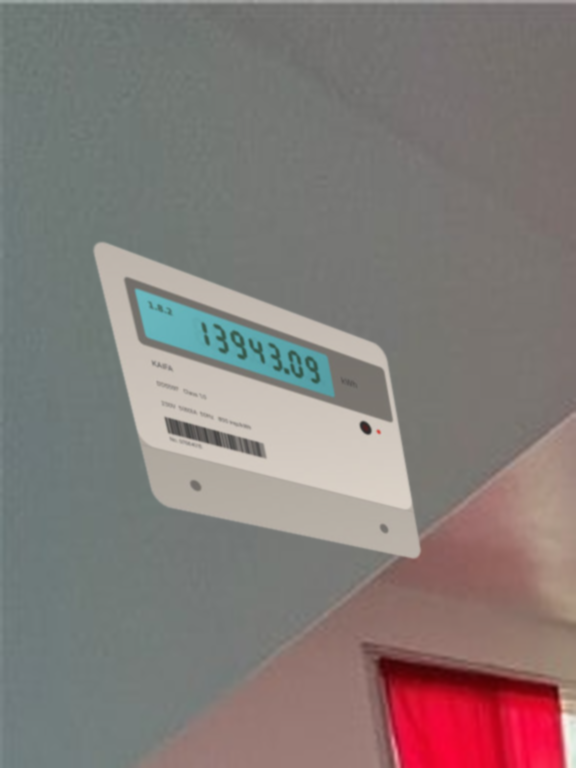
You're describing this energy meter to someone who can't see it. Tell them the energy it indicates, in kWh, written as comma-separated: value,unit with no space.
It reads 13943.09,kWh
